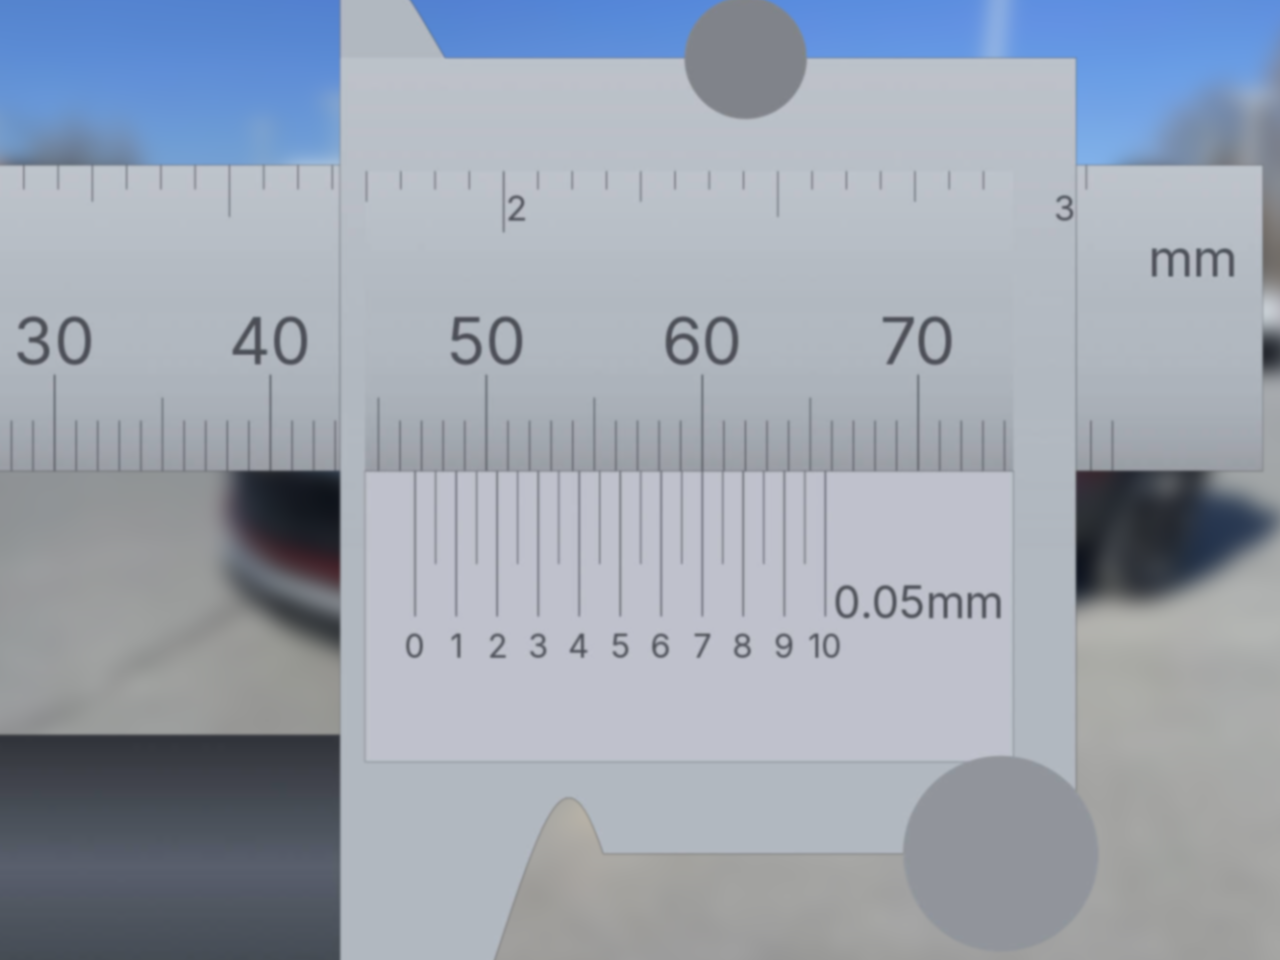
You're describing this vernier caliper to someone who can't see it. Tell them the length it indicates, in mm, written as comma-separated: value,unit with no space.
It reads 46.7,mm
